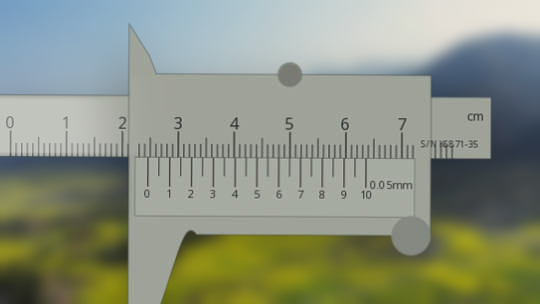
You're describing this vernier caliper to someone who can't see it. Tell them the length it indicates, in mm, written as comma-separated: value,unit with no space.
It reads 24.6,mm
